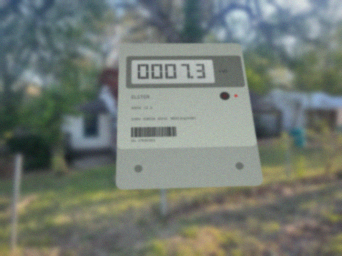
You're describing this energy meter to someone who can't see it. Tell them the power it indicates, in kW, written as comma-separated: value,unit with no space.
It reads 7.3,kW
